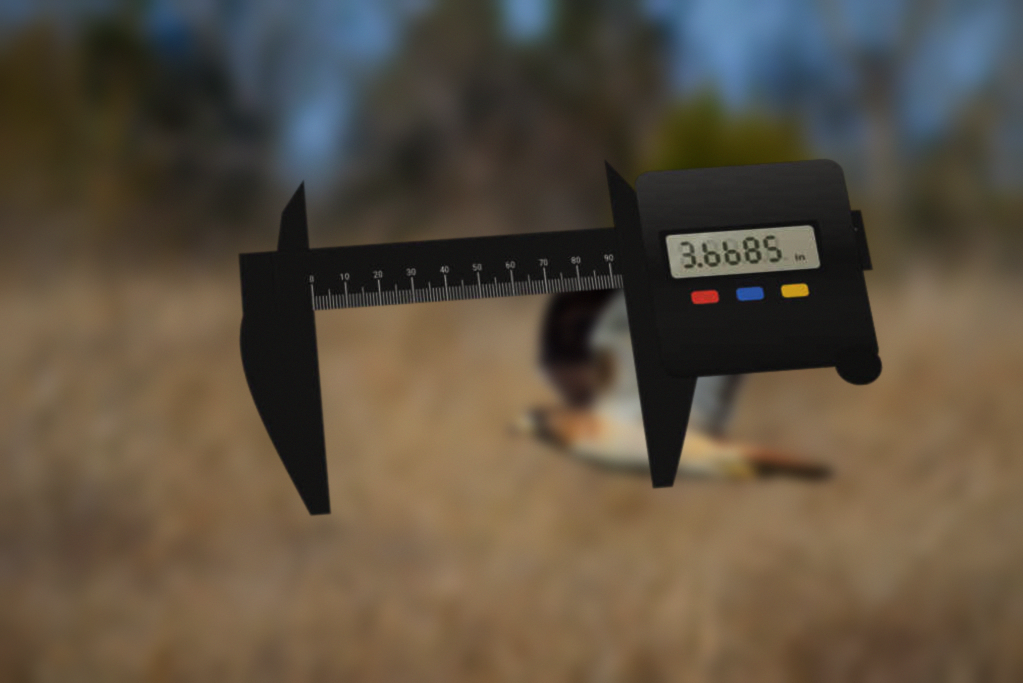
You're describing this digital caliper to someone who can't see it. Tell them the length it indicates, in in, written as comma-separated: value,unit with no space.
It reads 3.6685,in
